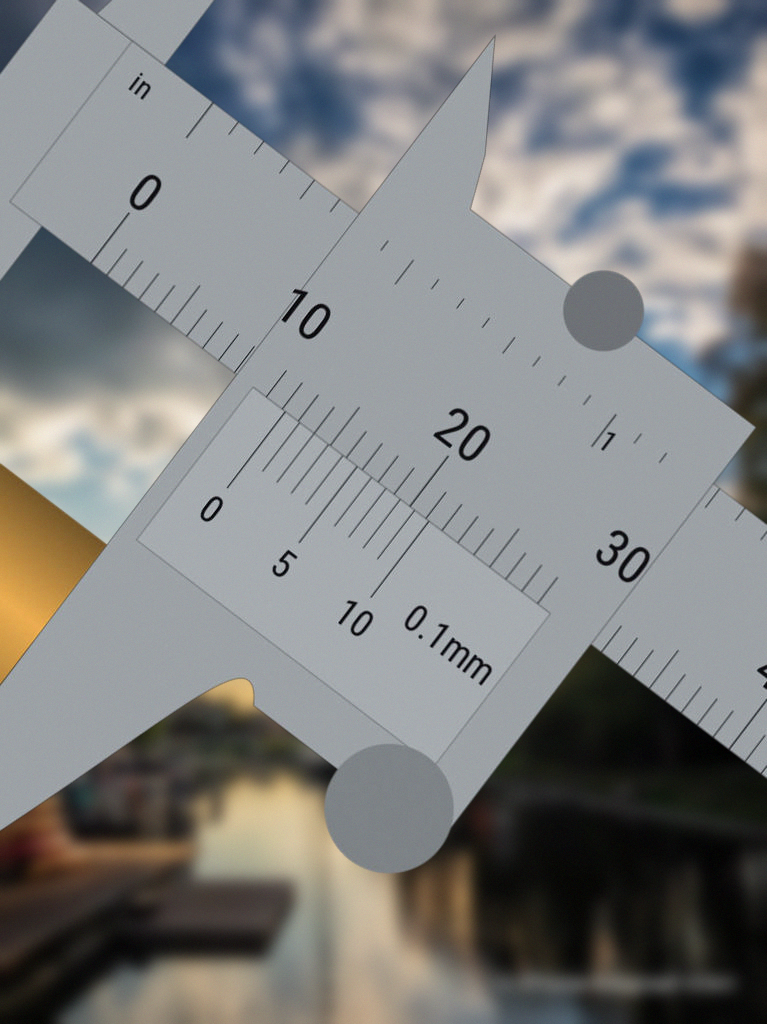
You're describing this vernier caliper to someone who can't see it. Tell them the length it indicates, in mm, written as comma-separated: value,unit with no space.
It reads 12.2,mm
